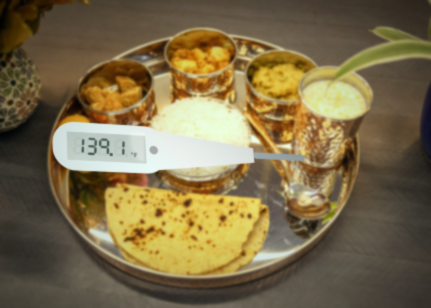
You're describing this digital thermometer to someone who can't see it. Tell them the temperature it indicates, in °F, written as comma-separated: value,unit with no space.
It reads 139.1,°F
